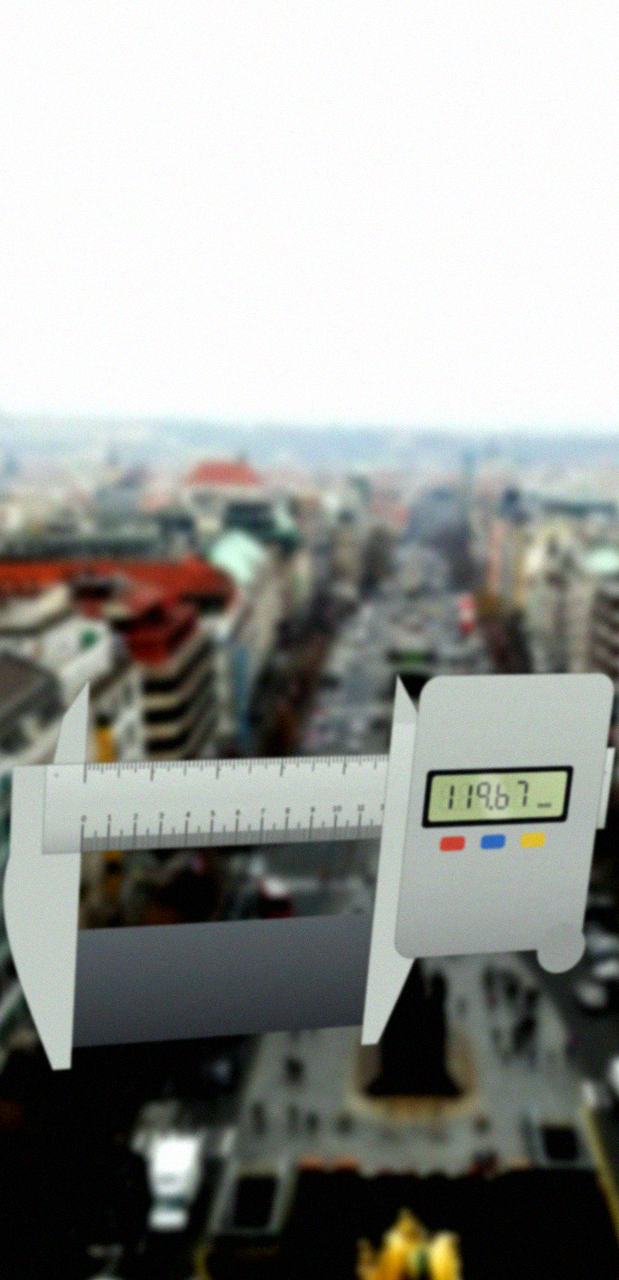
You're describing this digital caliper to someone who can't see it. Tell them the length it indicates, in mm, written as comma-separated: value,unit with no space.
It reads 119.67,mm
